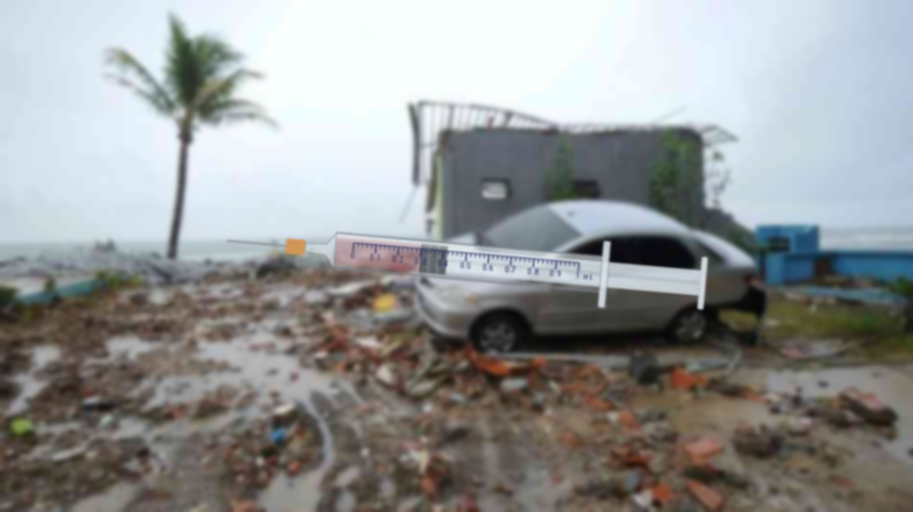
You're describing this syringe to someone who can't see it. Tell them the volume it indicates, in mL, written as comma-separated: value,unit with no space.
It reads 0.3,mL
